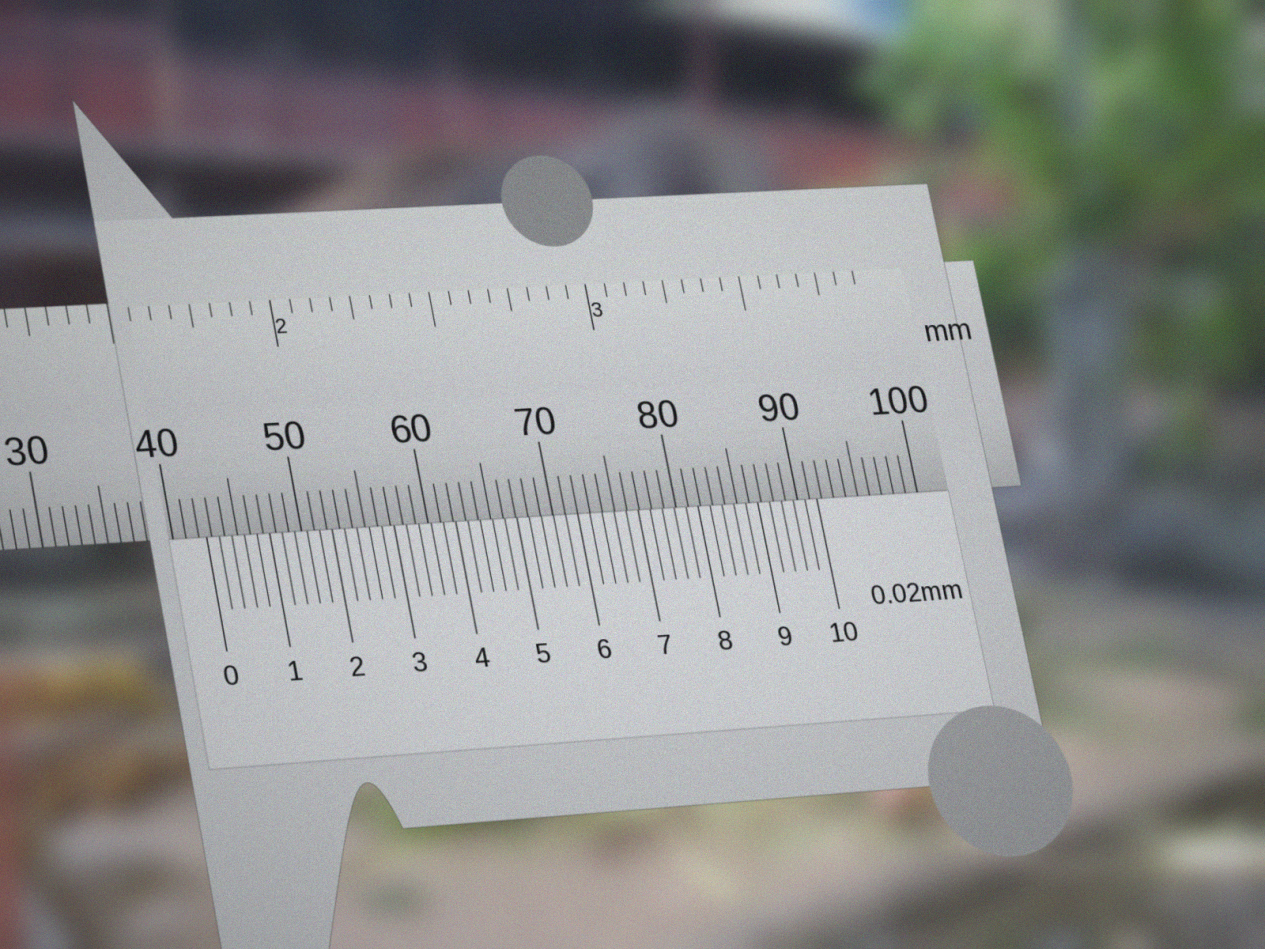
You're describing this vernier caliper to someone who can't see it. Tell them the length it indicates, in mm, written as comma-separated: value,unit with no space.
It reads 42.6,mm
